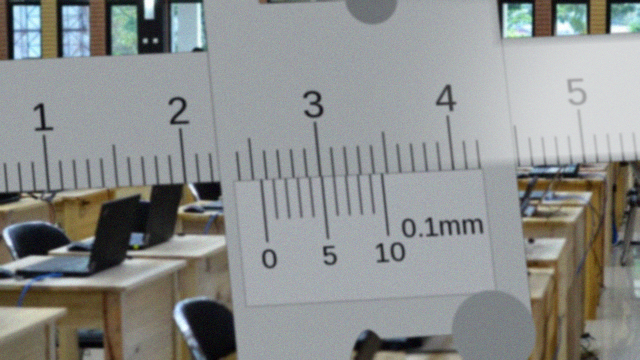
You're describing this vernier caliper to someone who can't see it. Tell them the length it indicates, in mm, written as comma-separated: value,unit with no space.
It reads 25.6,mm
